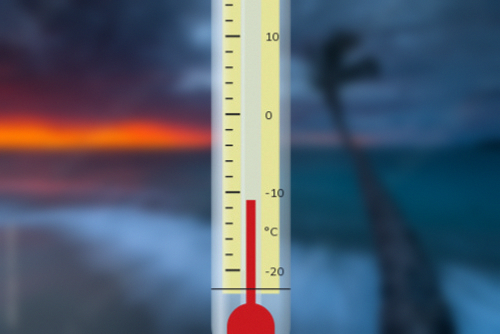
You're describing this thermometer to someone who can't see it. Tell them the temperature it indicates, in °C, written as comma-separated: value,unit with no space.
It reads -11,°C
